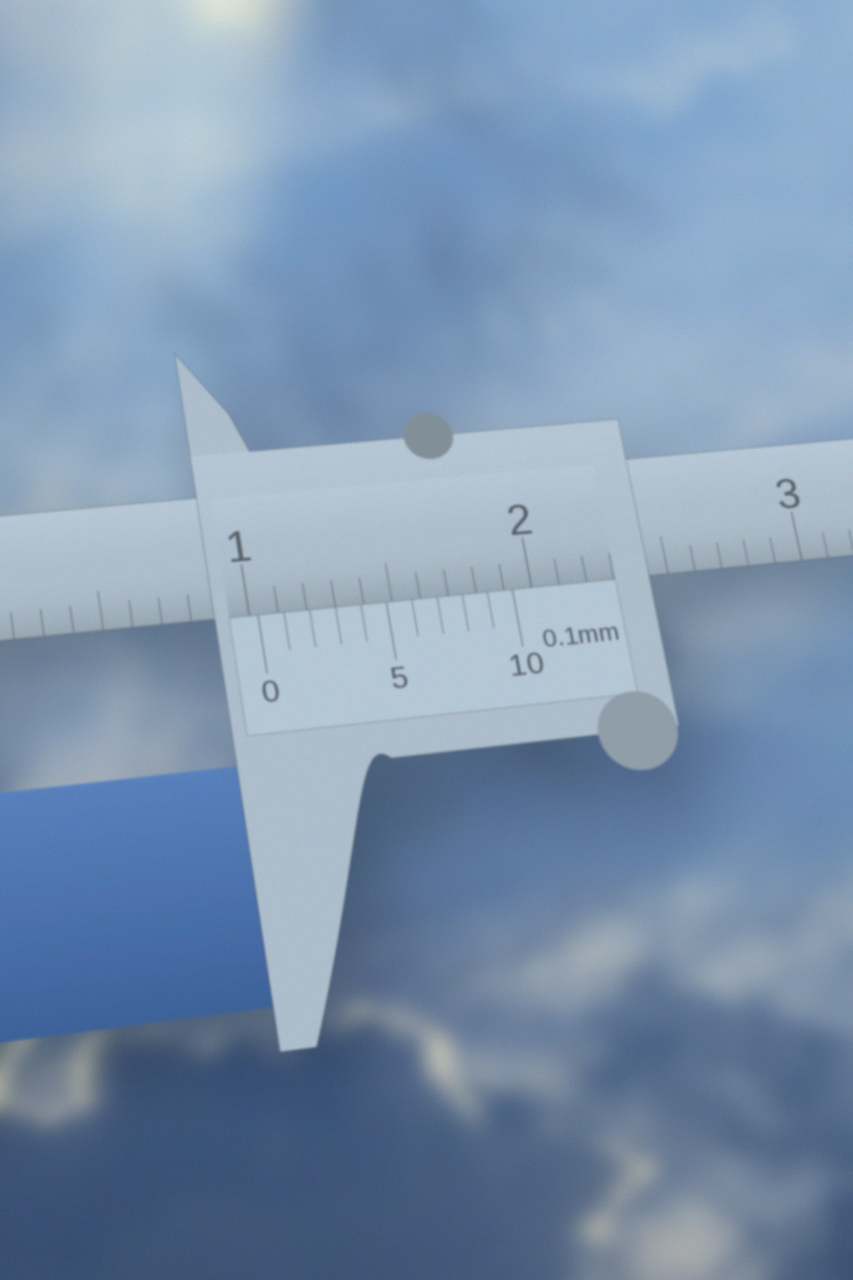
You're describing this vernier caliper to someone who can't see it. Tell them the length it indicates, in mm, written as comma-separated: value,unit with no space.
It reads 10.3,mm
